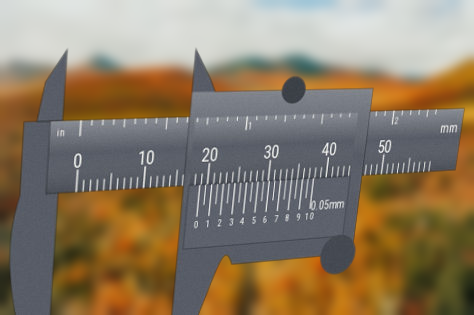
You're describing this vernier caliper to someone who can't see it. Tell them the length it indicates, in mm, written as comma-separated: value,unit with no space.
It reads 18.8,mm
